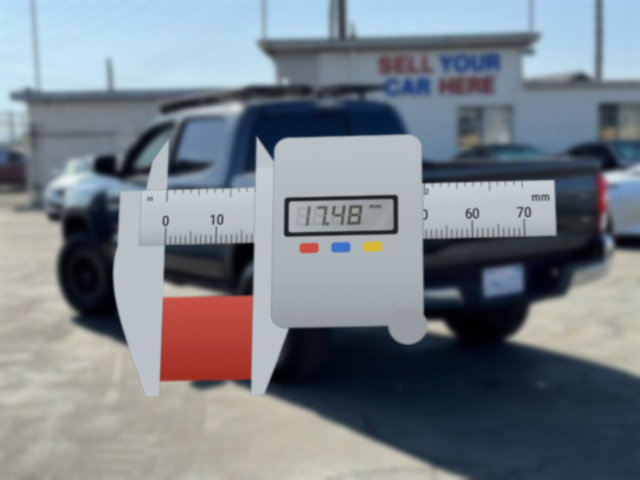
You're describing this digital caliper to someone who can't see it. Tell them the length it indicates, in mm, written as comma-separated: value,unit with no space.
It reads 17.48,mm
